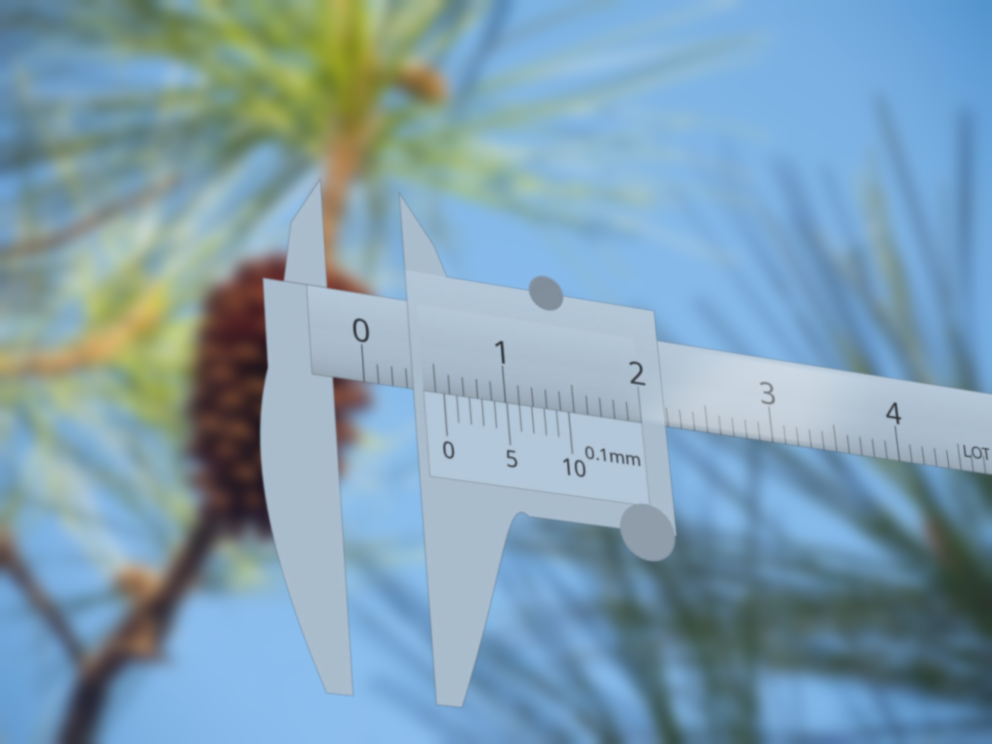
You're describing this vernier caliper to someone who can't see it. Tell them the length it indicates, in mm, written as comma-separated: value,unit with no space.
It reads 5.6,mm
